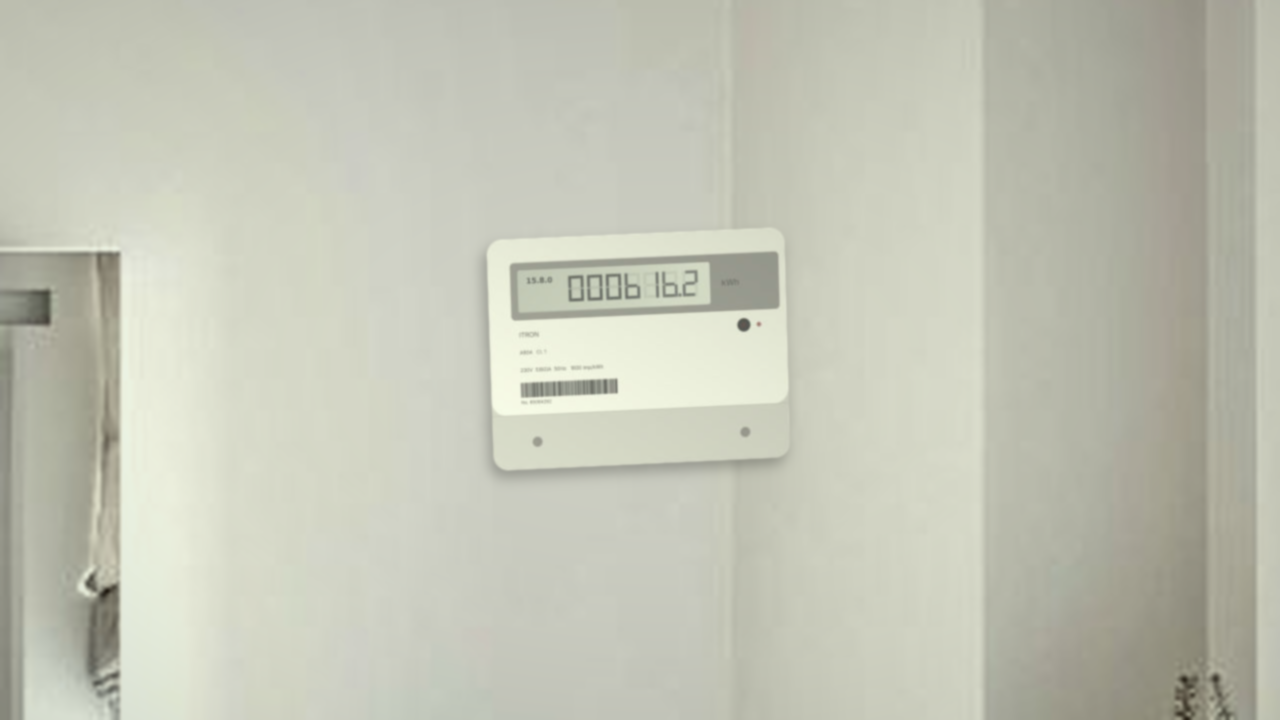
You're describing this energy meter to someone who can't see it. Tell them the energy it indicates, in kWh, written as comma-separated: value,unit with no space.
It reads 616.2,kWh
